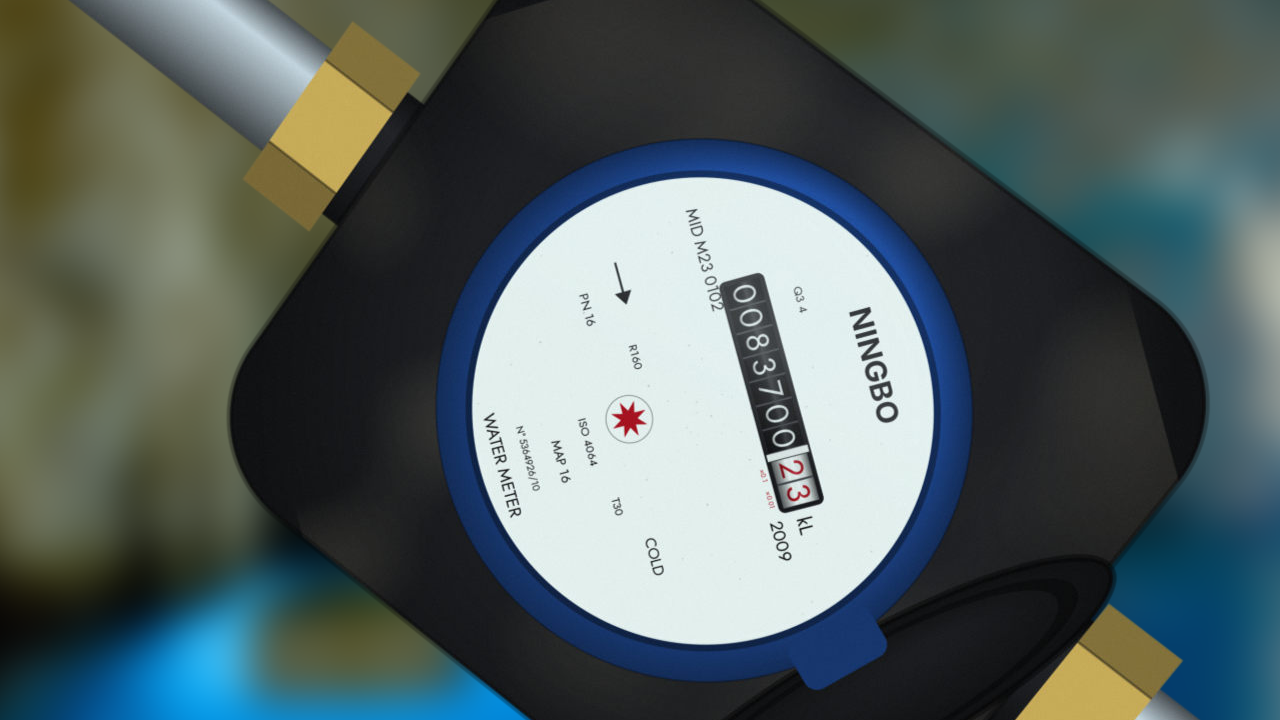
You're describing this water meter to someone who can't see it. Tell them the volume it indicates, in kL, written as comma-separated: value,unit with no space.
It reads 83700.23,kL
